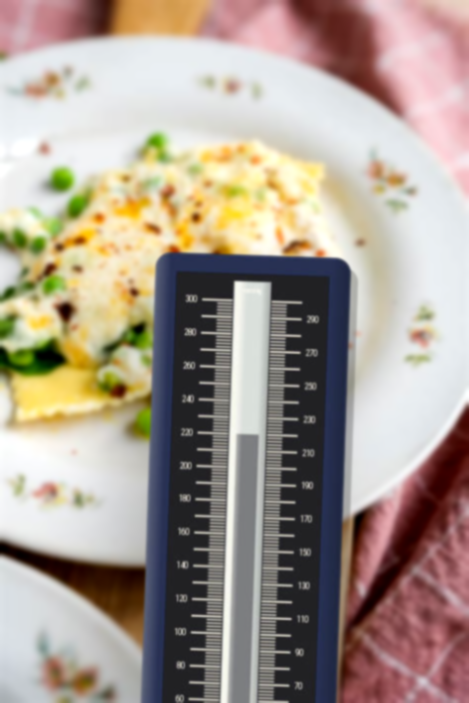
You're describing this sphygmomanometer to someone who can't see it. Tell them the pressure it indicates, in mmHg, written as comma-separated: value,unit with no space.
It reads 220,mmHg
